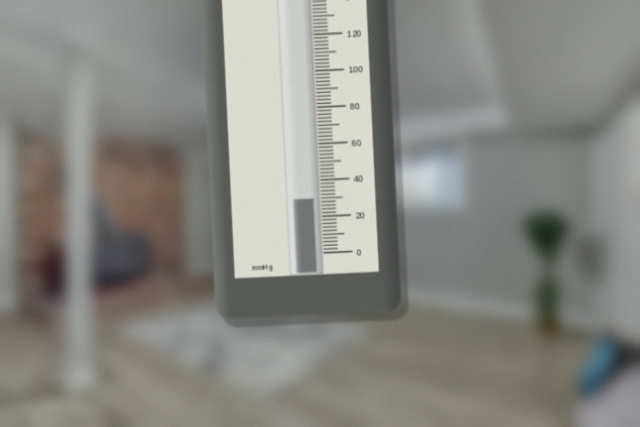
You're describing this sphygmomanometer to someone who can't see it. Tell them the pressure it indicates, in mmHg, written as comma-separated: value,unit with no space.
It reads 30,mmHg
